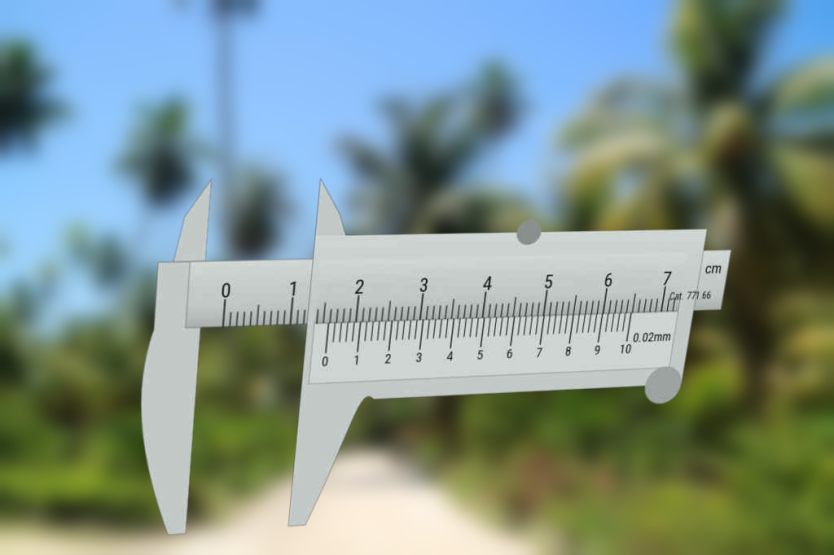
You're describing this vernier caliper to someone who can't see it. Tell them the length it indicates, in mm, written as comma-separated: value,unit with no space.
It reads 15.8,mm
